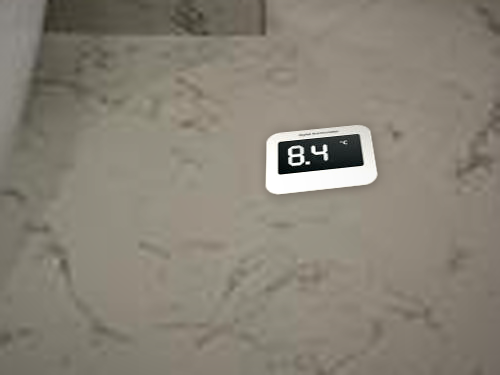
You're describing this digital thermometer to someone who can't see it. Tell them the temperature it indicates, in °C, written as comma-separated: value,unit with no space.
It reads 8.4,°C
